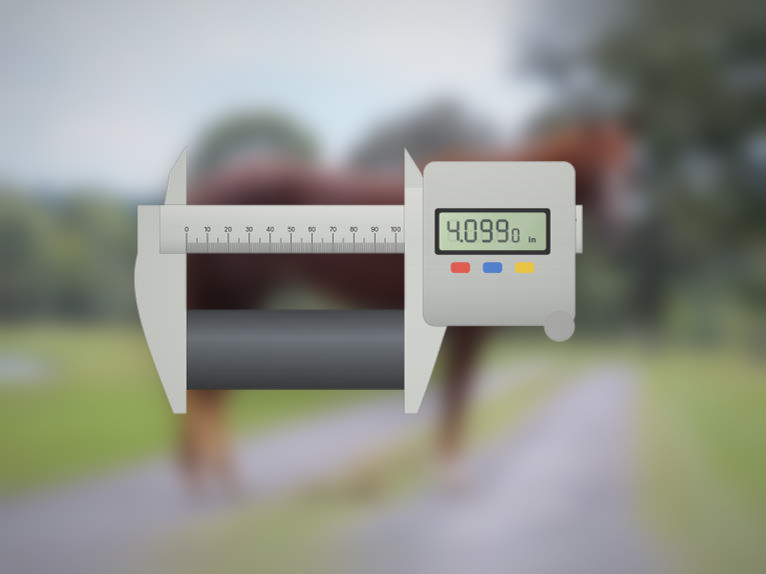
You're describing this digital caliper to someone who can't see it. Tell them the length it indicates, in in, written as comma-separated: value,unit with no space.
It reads 4.0990,in
